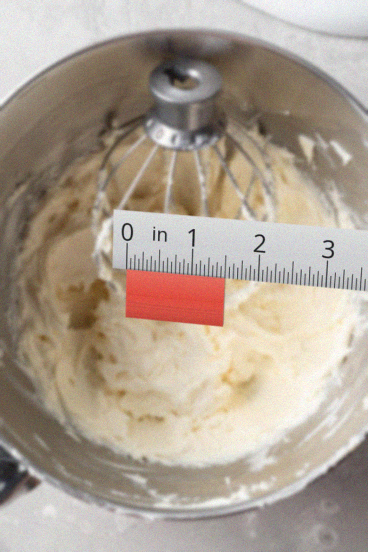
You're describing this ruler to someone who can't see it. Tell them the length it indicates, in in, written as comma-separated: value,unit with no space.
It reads 1.5,in
